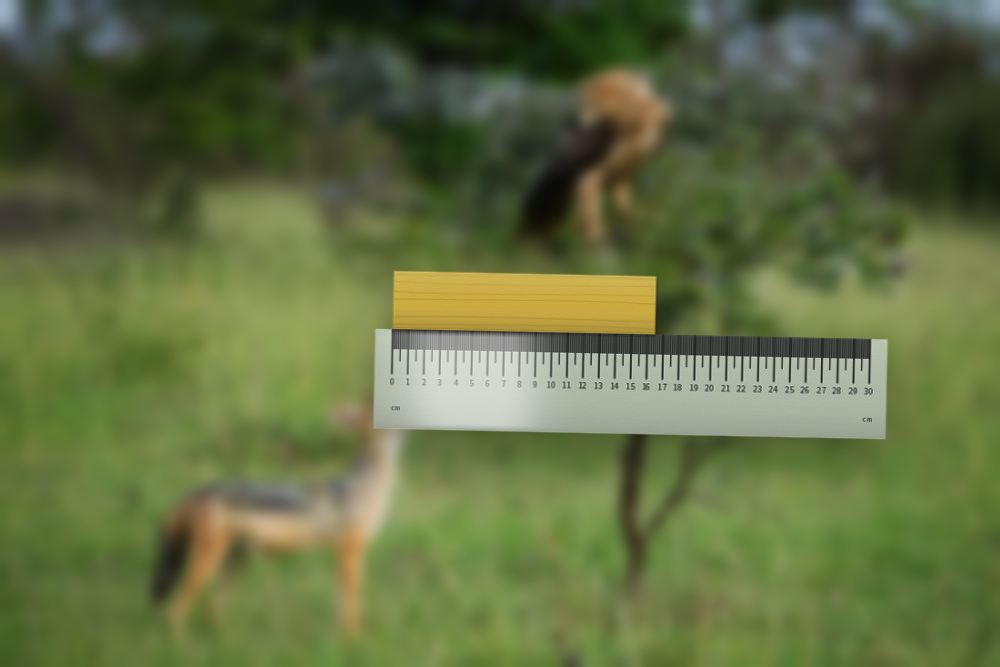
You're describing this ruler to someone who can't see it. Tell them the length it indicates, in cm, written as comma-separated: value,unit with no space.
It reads 16.5,cm
